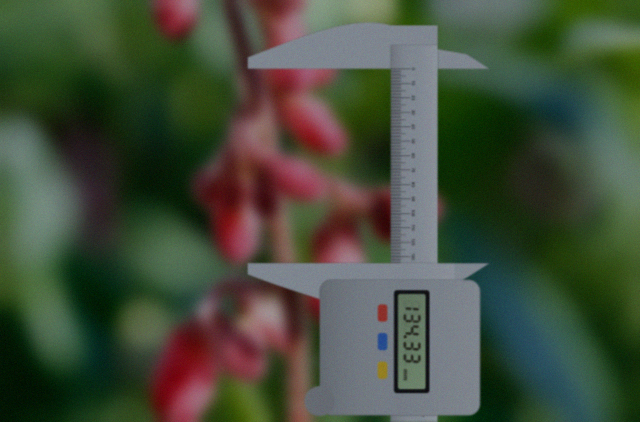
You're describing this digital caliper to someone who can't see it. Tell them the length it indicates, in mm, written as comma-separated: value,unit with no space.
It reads 134.33,mm
